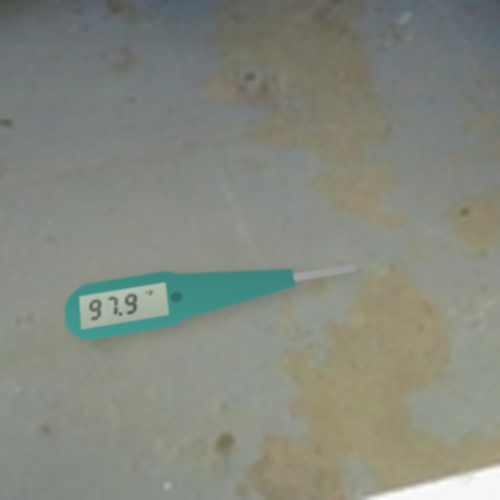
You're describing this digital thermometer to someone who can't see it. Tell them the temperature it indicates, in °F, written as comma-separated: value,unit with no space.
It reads 97.9,°F
